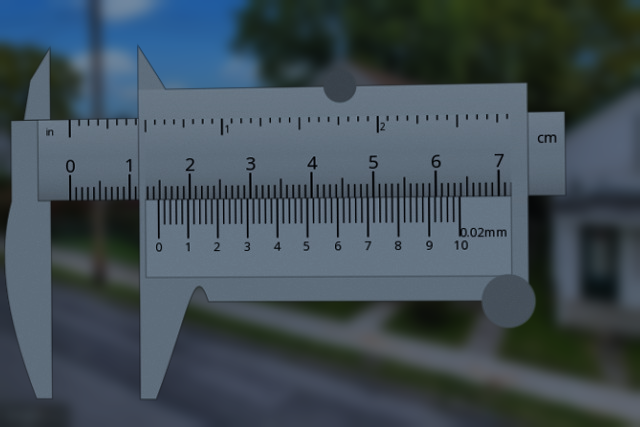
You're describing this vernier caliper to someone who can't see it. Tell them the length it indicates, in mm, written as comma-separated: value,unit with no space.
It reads 14.8,mm
